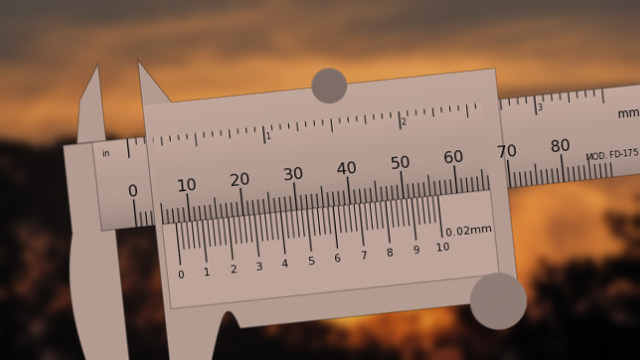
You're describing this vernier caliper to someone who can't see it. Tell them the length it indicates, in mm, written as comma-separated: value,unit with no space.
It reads 7.4,mm
